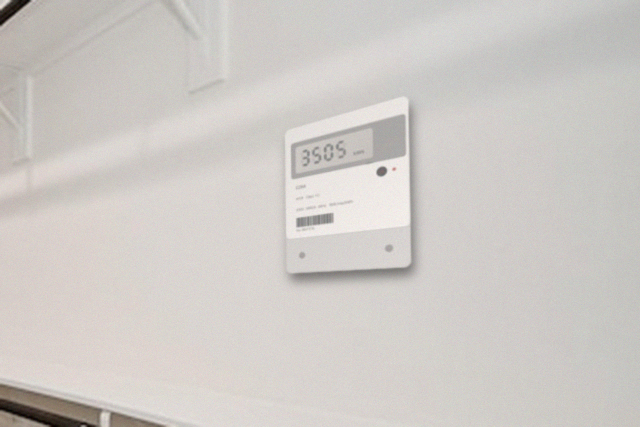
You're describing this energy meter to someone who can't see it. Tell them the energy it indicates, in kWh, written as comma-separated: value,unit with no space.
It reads 3505,kWh
